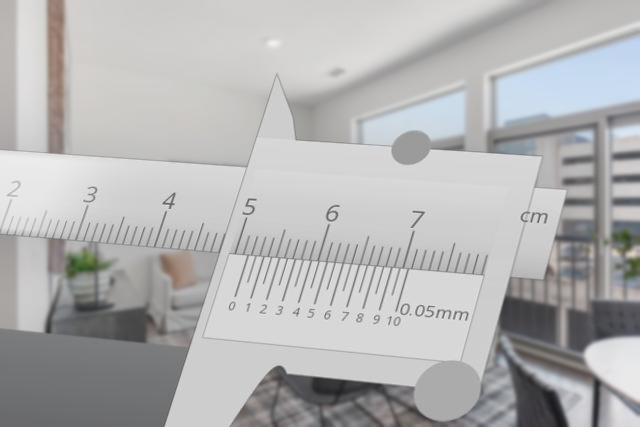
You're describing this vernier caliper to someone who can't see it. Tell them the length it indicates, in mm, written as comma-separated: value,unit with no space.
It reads 51.6,mm
